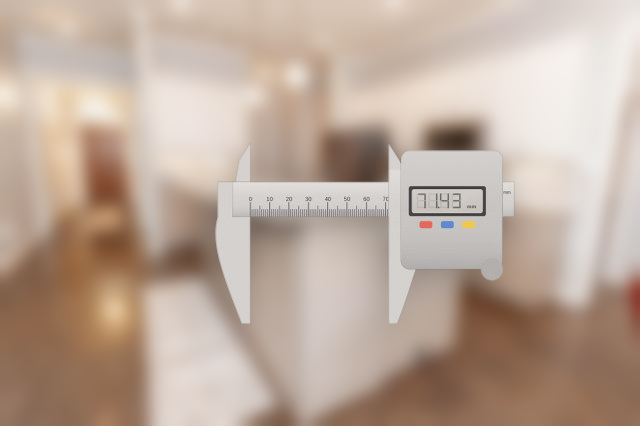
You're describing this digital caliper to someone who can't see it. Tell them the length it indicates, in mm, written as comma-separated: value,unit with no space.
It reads 71.43,mm
